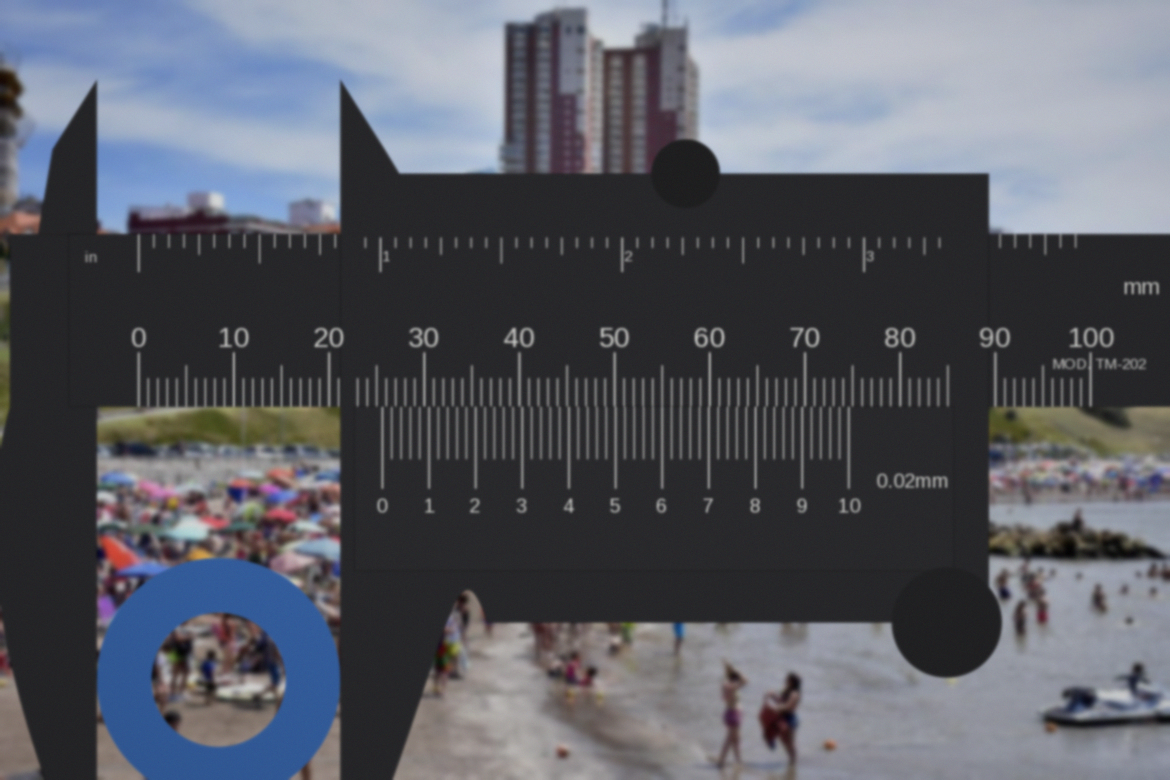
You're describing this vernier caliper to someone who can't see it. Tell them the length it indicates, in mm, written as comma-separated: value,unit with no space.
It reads 25.6,mm
